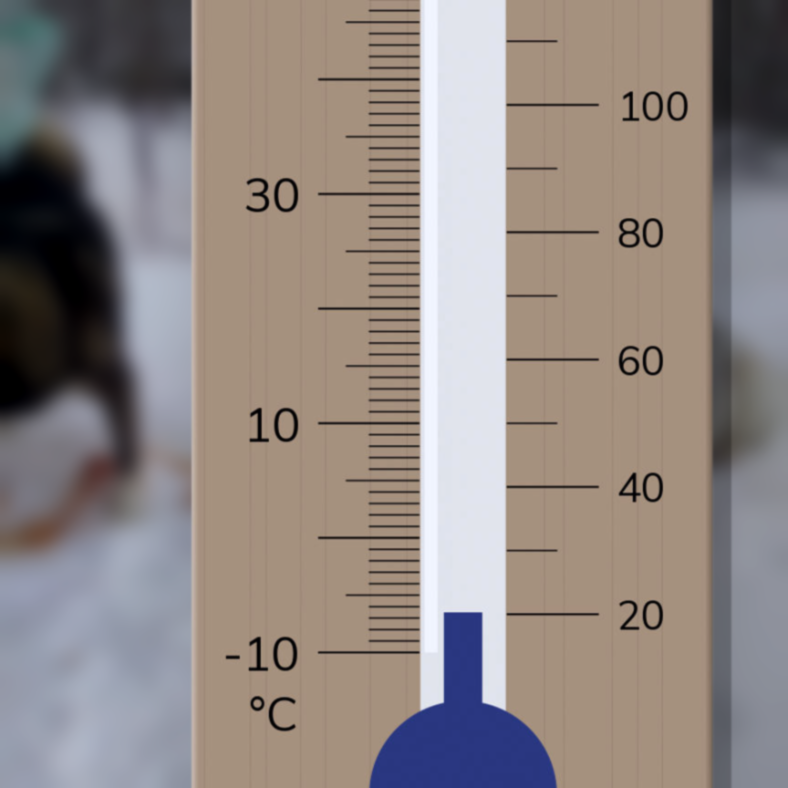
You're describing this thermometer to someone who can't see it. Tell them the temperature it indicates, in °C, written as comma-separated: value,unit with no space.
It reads -6.5,°C
